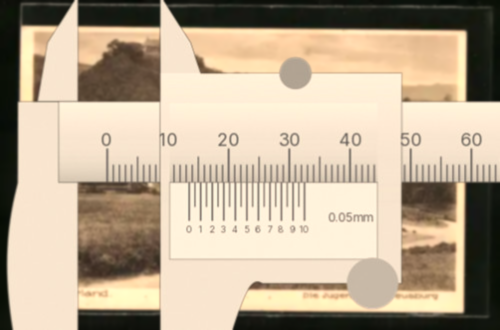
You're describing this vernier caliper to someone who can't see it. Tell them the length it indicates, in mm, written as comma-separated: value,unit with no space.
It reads 13.5,mm
